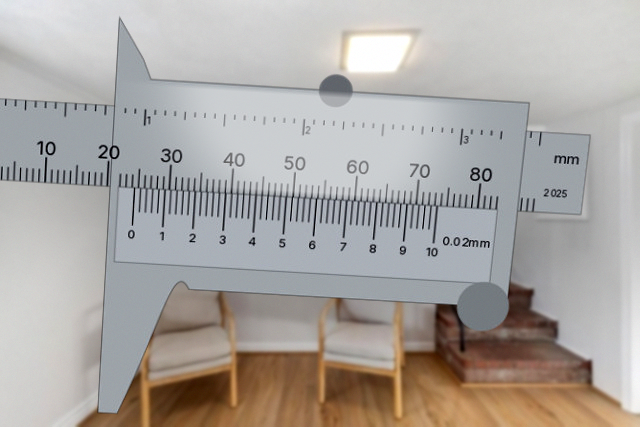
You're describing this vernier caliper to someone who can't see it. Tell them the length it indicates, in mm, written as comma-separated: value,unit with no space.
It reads 24.4,mm
